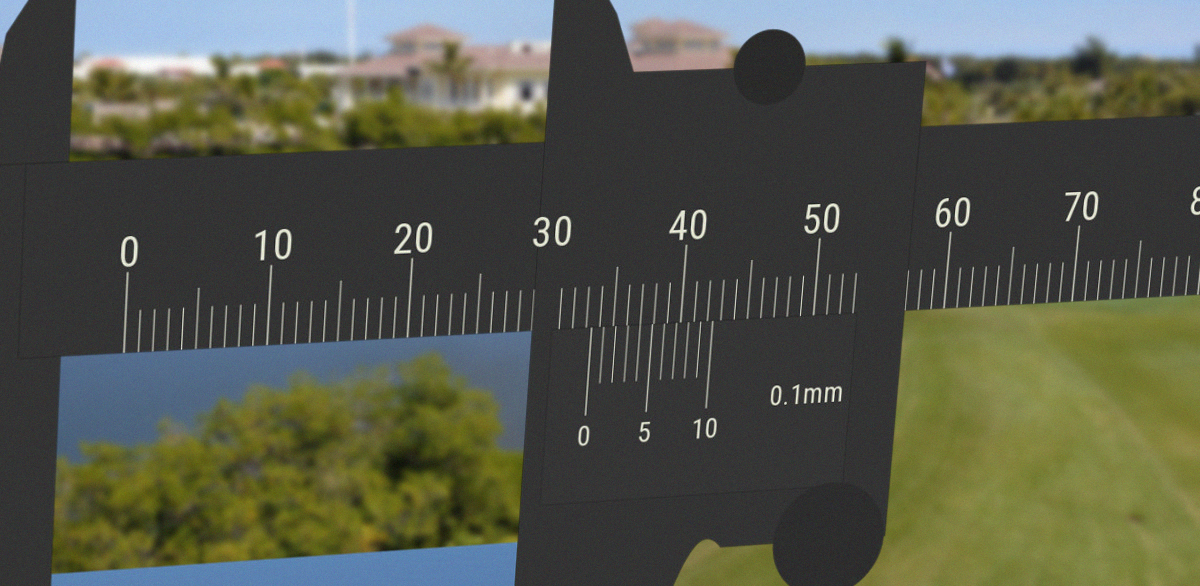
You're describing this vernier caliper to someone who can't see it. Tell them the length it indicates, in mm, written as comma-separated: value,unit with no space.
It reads 33.4,mm
